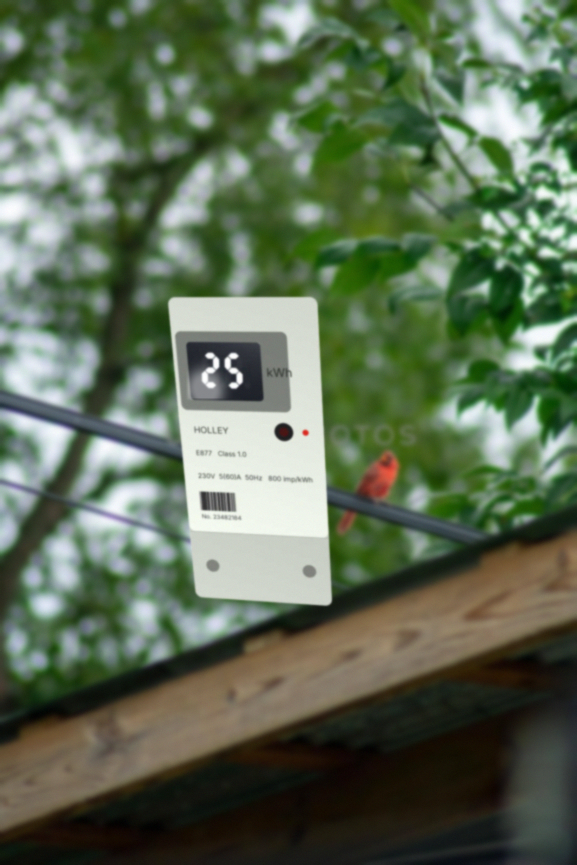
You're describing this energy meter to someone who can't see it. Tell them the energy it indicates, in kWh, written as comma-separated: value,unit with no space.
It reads 25,kWh
